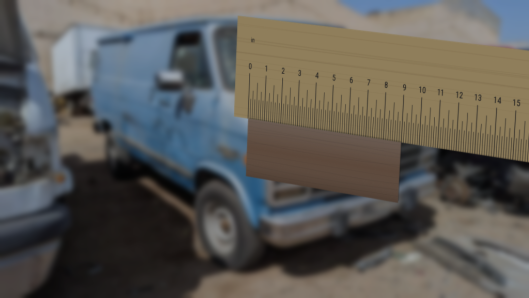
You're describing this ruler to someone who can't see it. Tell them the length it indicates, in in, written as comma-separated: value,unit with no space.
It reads 9,in
